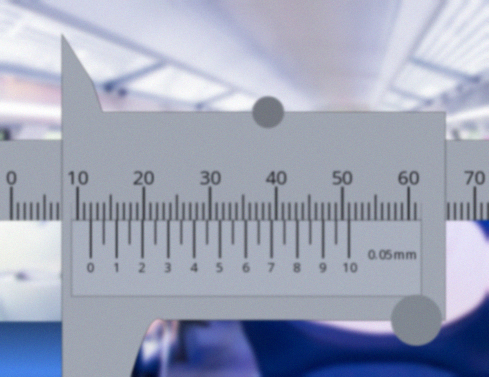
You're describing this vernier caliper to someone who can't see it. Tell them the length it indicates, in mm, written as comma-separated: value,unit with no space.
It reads 12.0,mm
